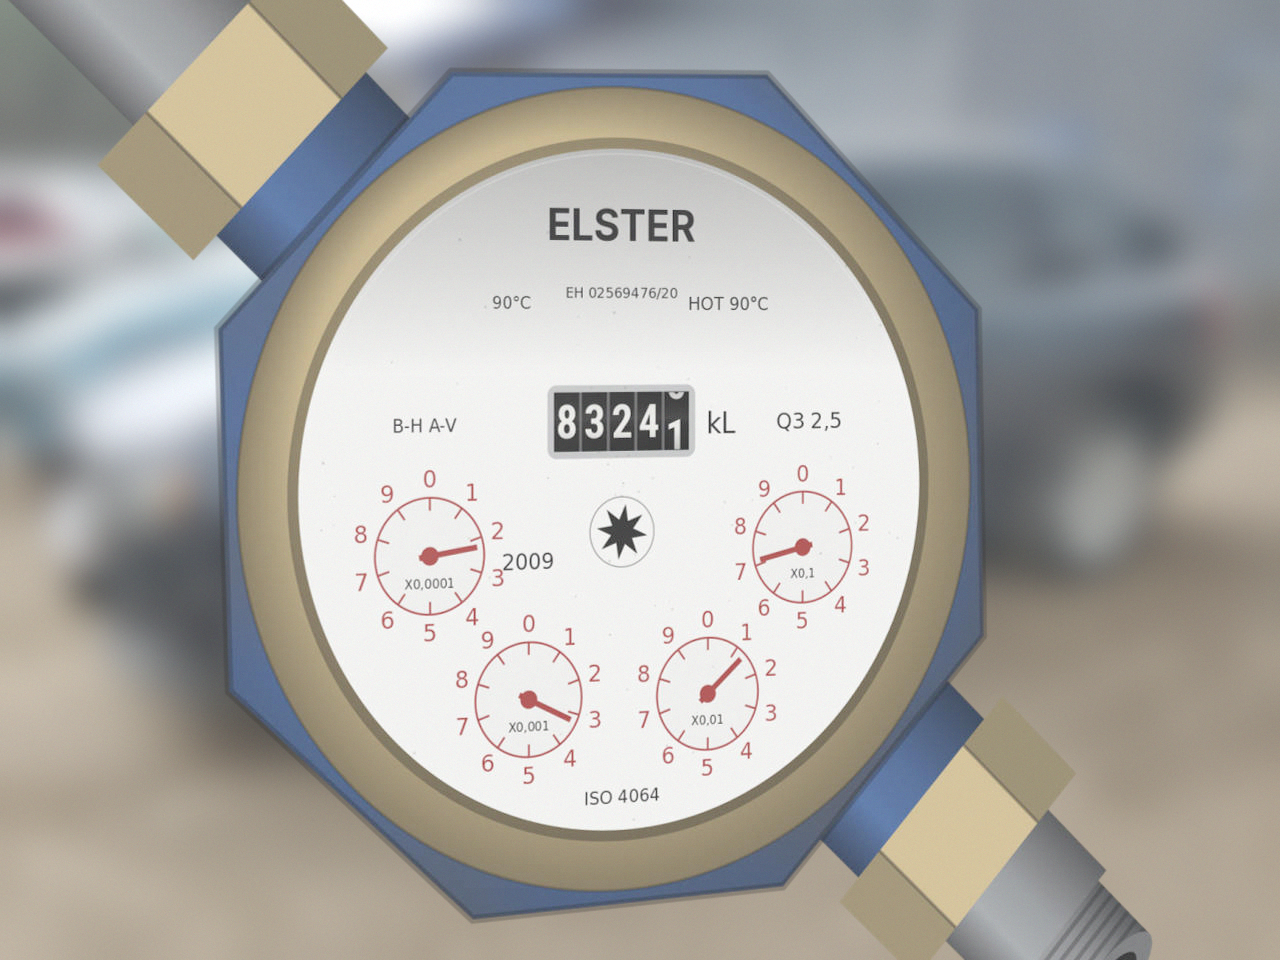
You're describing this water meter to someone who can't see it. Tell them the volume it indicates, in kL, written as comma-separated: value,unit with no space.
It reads 83240.7132,kL
